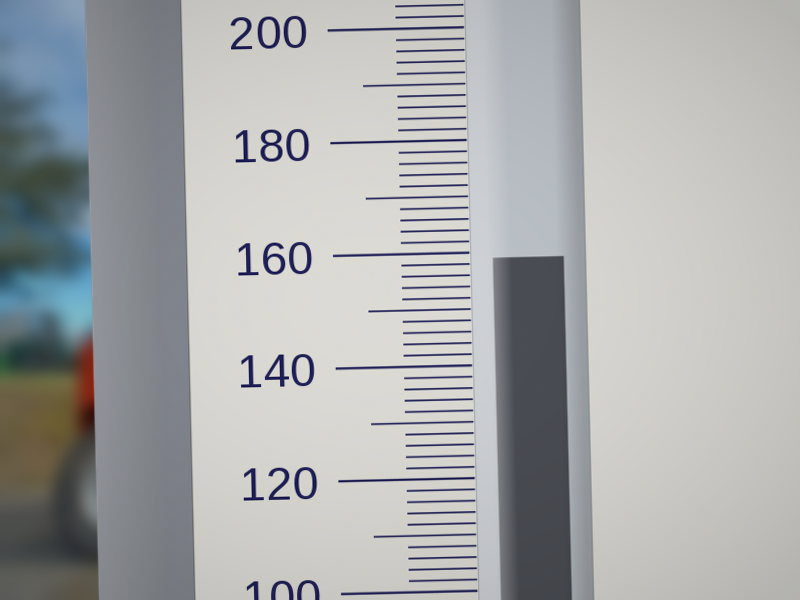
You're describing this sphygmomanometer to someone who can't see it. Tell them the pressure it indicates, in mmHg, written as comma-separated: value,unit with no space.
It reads 159,mmHg
